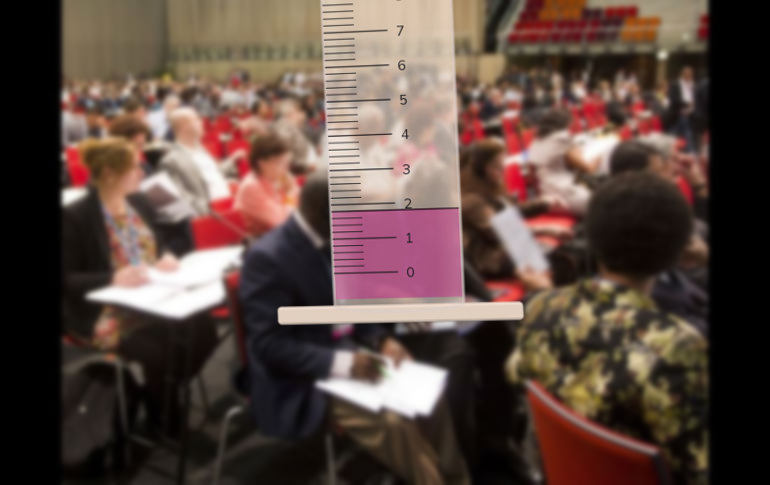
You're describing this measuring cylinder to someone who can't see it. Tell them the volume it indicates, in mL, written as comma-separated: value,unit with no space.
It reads 1.8,mL
